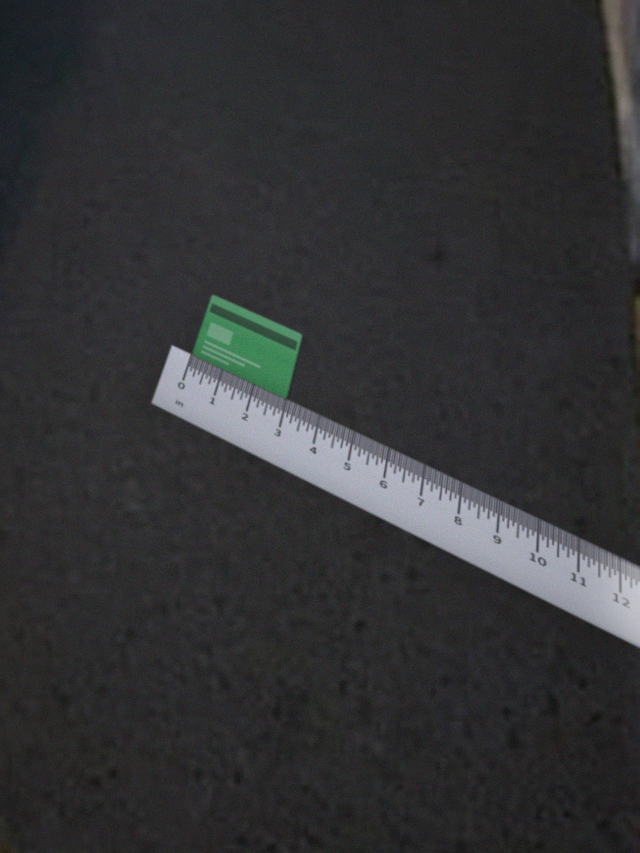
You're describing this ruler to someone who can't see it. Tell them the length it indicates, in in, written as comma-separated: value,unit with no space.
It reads 3,in
